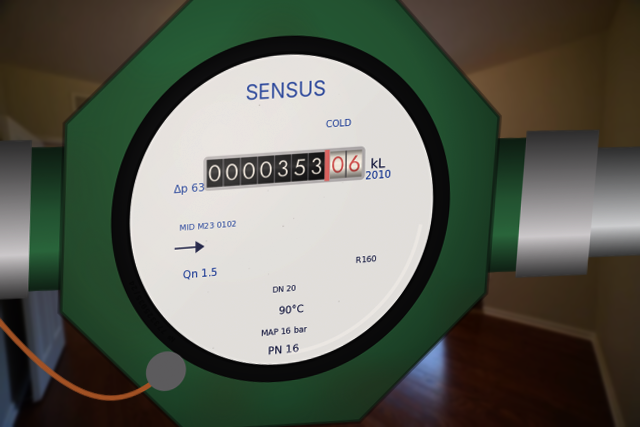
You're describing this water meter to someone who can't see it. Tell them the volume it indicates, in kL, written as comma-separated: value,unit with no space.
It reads 353.06,kL
